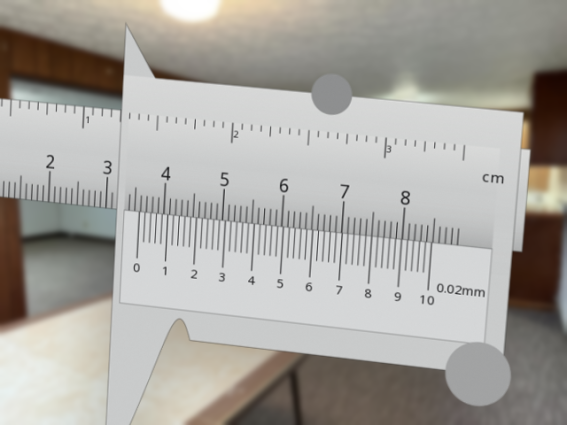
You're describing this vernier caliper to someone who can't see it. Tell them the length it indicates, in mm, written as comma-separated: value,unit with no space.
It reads 35.8,mm
